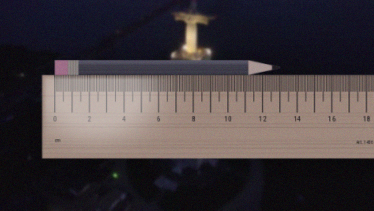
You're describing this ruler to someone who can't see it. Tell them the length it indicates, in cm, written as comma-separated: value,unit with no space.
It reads 13,cm
